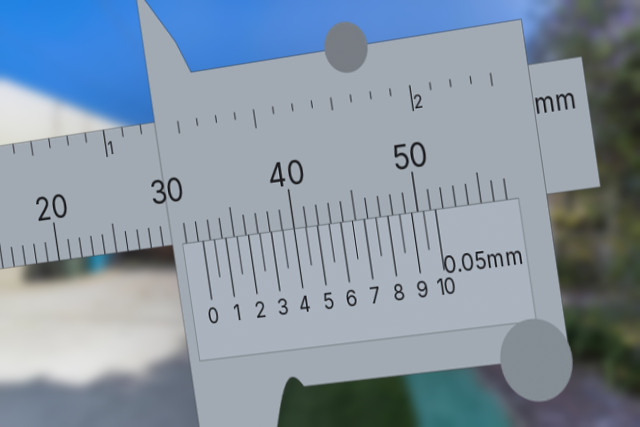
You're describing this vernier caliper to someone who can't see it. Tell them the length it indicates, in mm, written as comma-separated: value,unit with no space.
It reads 32.4,mm
